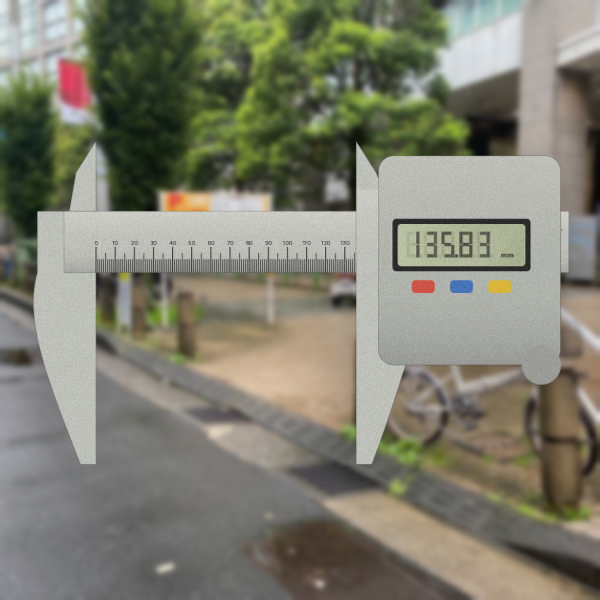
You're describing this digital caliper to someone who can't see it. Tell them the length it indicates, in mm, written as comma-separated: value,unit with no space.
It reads 135.83,mm
